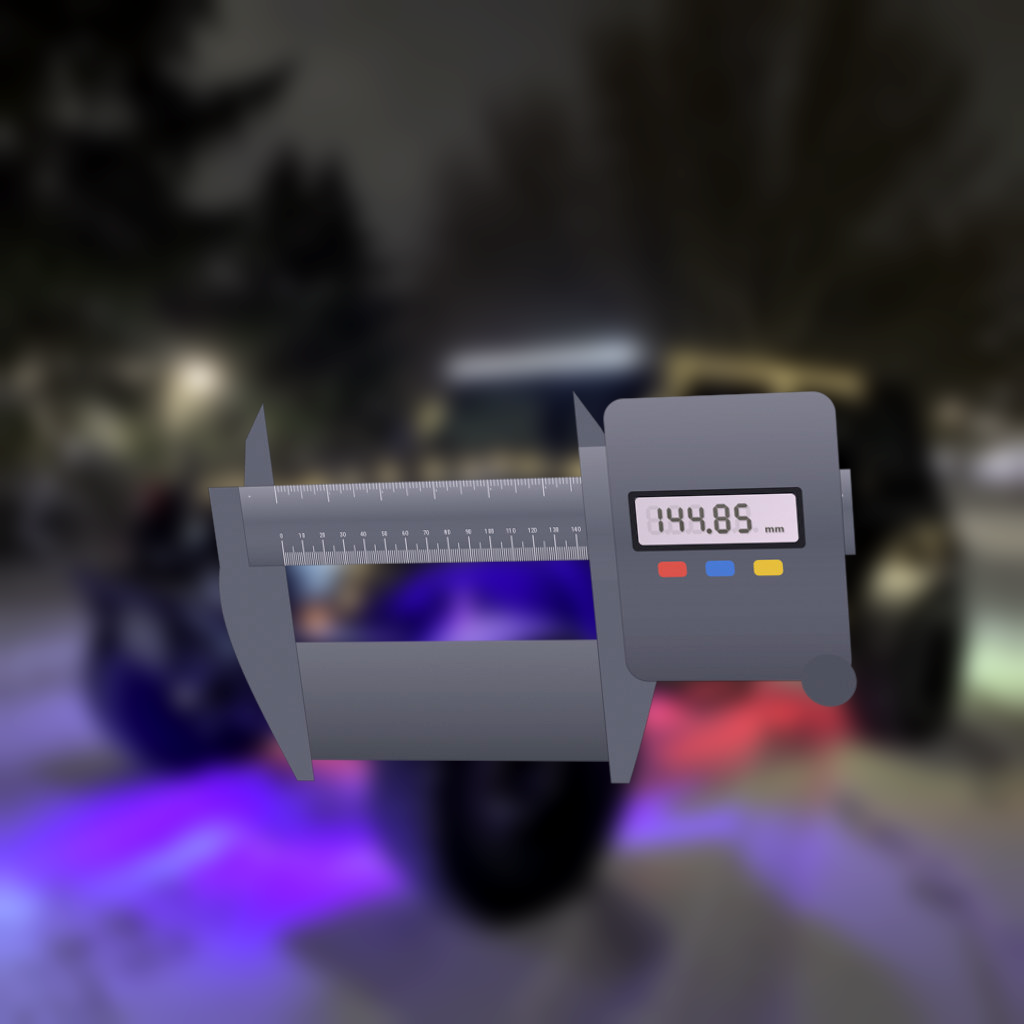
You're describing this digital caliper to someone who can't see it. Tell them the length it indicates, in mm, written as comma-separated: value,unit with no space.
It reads 144.85,mm
